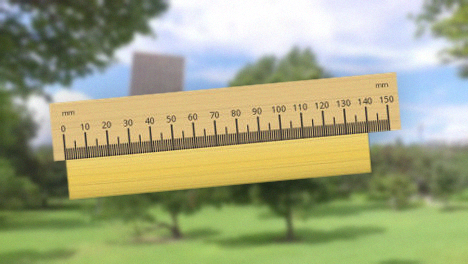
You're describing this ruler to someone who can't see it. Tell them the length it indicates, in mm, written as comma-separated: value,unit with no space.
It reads 140,mm
